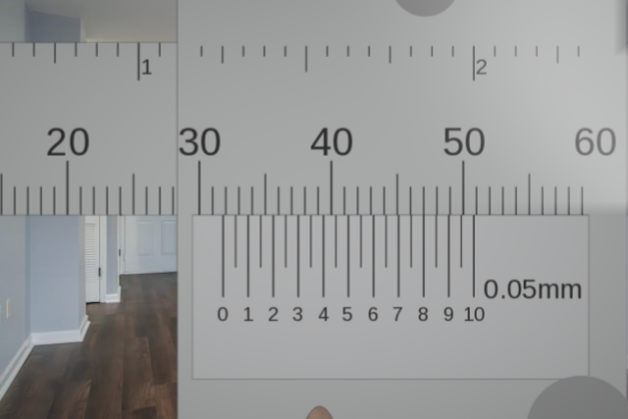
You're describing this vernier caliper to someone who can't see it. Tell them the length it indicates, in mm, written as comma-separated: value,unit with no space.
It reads 31.8,mm
